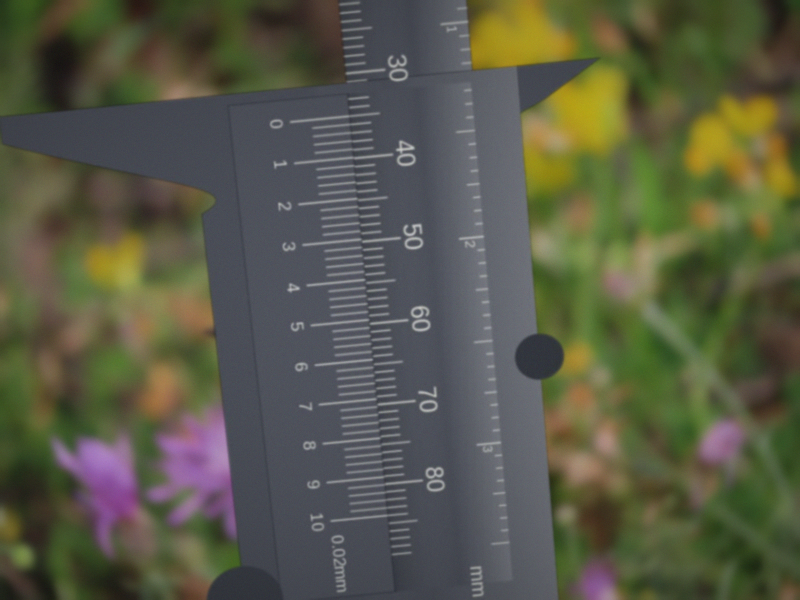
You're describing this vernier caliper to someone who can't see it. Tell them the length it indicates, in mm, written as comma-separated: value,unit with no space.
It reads 35.0,mm
